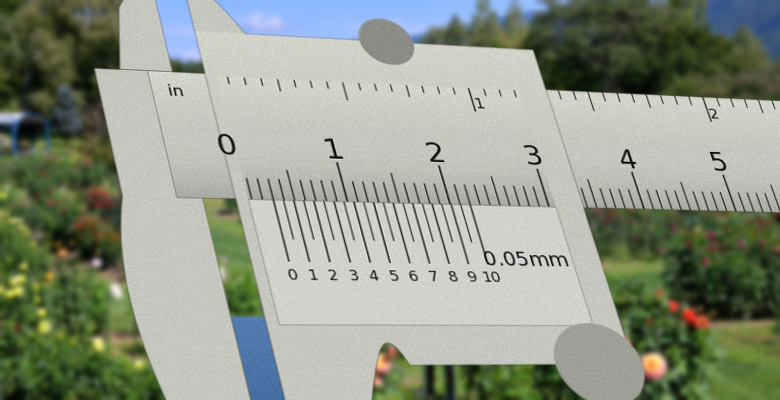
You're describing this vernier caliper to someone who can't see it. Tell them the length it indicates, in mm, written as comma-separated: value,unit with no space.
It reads 3.0,mm
